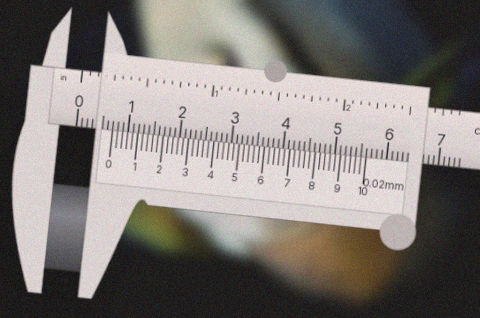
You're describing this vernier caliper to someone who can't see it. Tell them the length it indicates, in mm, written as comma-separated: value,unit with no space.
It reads 7.0,mm
